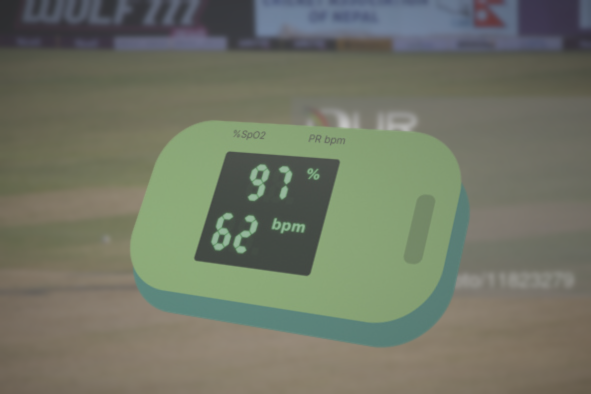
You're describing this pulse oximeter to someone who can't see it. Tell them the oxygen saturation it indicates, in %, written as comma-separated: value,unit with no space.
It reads 97,%
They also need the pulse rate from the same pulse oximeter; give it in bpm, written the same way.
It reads 62,bpm
